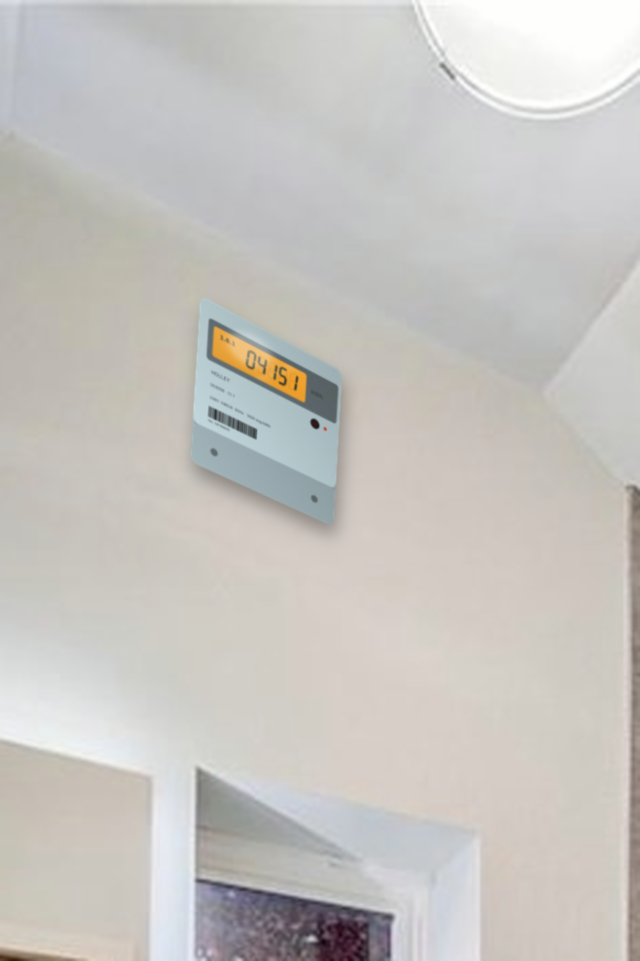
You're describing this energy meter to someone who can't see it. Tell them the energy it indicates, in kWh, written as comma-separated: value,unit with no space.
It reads 4151,kWh
